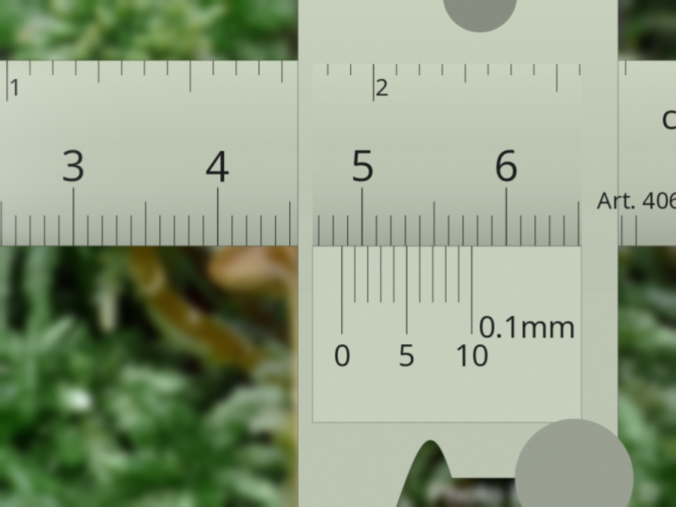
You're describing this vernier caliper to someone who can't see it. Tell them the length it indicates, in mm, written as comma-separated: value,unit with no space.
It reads 48.6,mm
